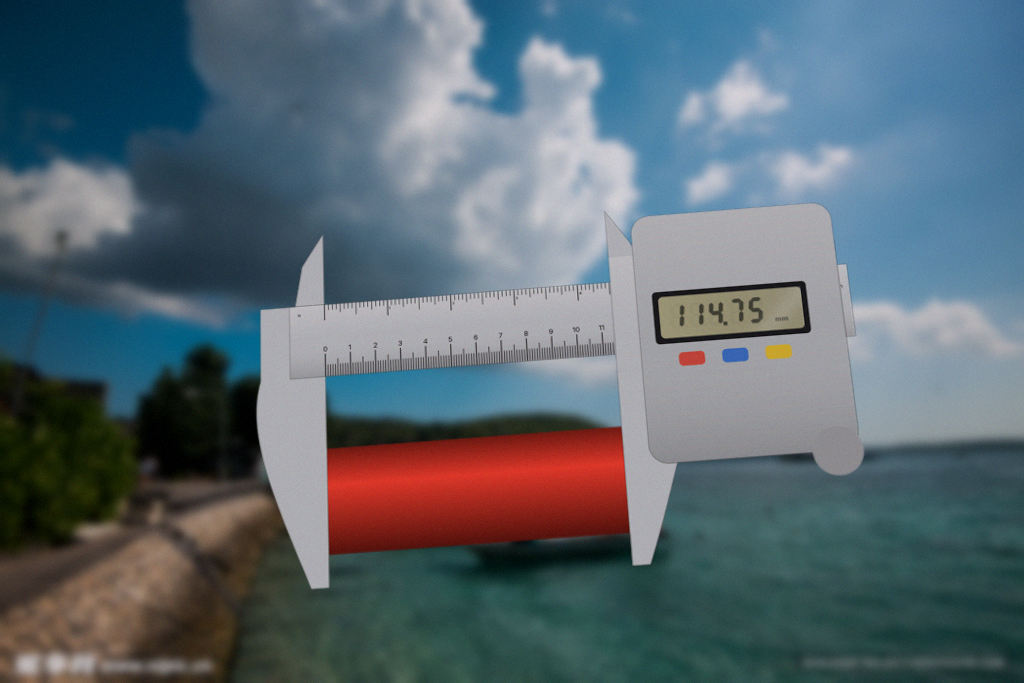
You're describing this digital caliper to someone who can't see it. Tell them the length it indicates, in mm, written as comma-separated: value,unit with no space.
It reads 114.75,mm
